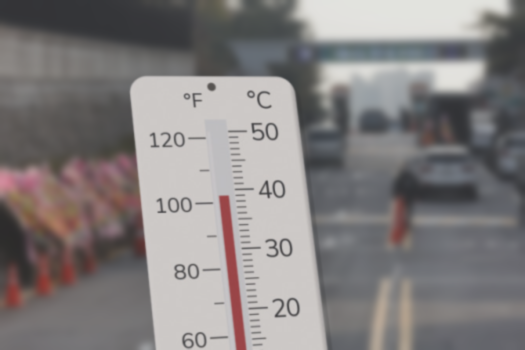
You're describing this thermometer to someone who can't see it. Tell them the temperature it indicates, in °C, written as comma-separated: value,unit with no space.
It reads 39,°C
